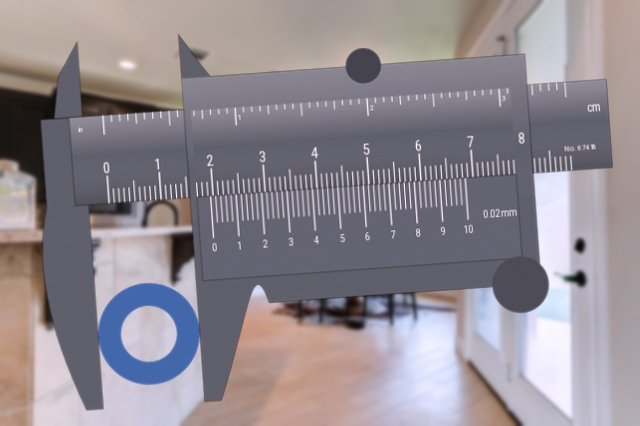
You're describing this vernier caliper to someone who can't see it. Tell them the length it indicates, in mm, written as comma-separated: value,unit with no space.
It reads 19.5,mm
